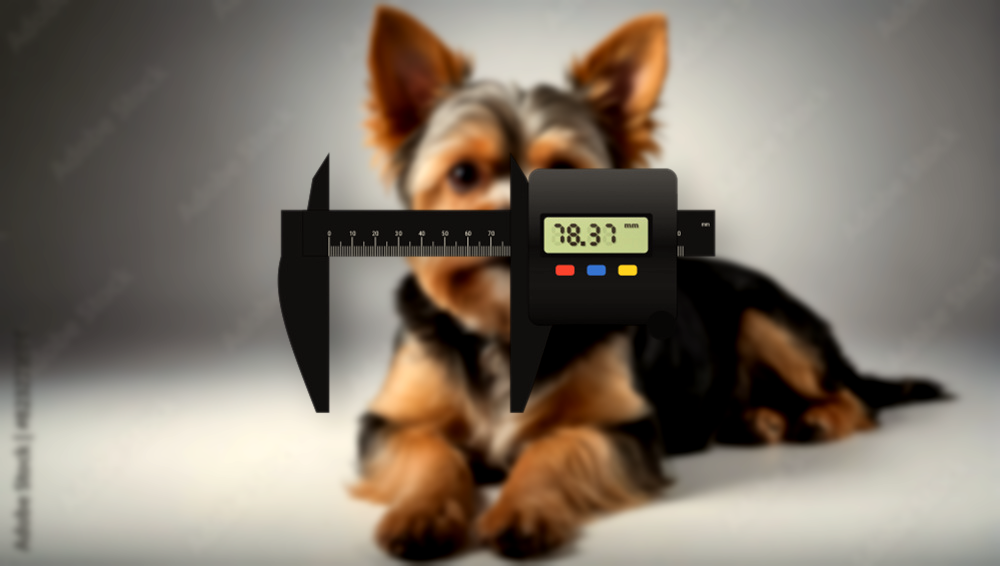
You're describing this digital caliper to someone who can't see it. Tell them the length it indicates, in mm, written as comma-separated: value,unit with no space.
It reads 78.37,mm
